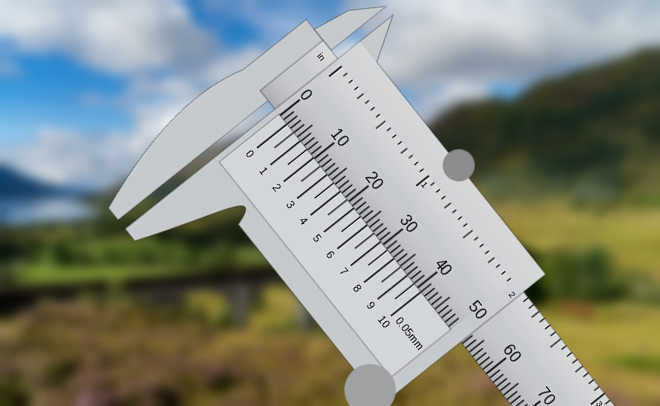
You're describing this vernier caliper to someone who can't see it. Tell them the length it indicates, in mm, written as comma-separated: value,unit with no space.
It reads 2.0,mm
